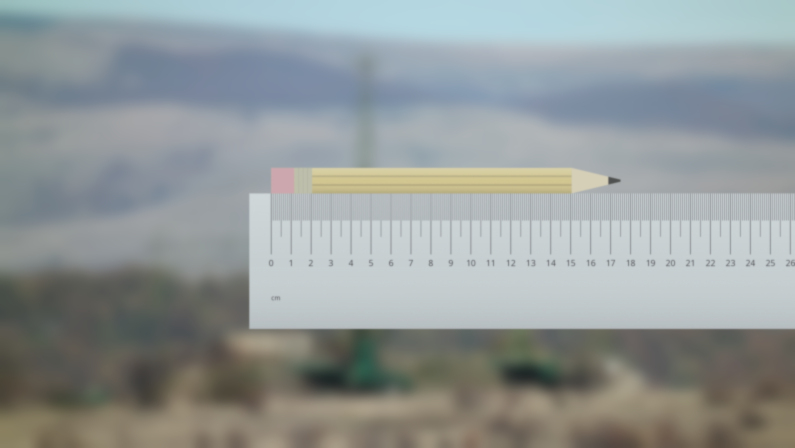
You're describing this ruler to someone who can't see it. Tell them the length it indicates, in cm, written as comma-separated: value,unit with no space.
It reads 17.5,cm
